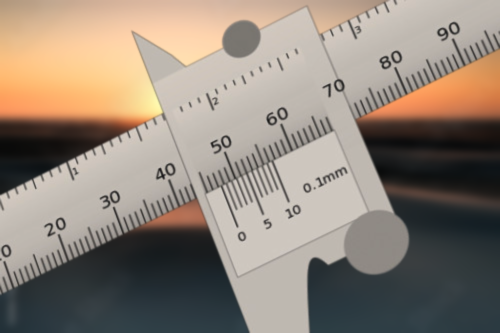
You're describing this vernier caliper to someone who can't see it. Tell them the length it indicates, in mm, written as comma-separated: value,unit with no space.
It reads 47.5,mm
